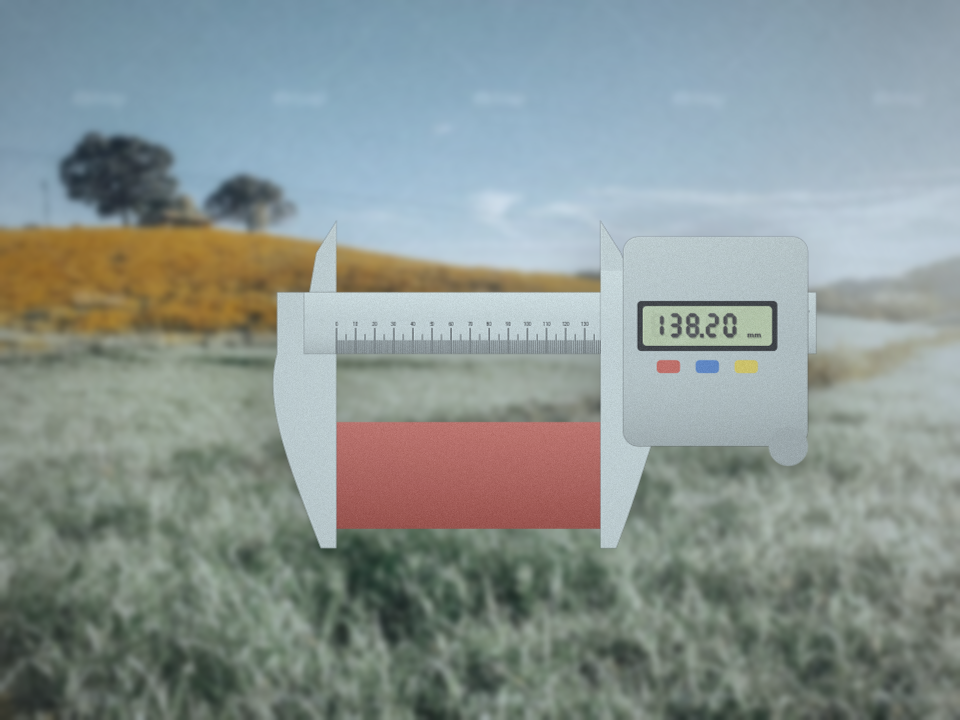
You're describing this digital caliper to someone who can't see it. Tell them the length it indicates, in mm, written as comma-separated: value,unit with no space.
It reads 138.20,mm
